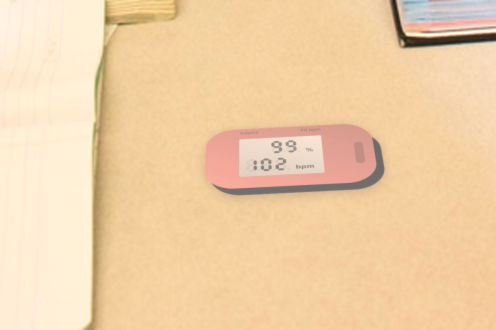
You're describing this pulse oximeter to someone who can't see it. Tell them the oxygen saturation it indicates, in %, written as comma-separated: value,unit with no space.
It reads 99,%
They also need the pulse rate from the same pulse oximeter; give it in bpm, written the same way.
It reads 102,bpm
